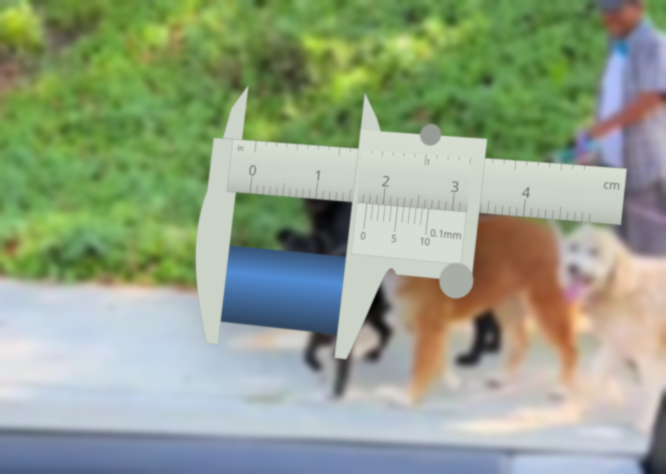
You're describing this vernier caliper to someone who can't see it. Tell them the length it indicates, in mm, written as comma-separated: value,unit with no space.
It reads 17.6,mm
